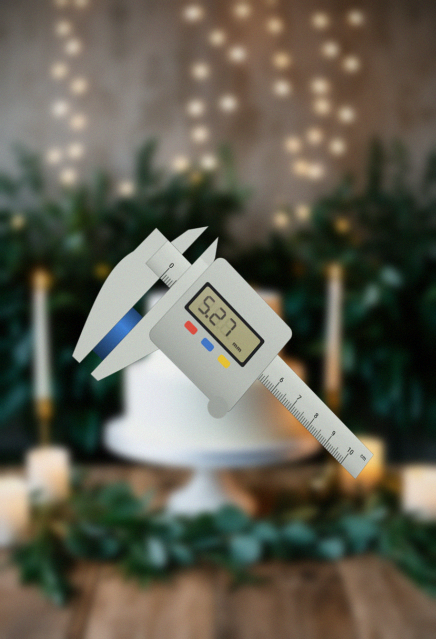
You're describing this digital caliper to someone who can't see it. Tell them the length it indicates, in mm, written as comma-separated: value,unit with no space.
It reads 5.27,mm
